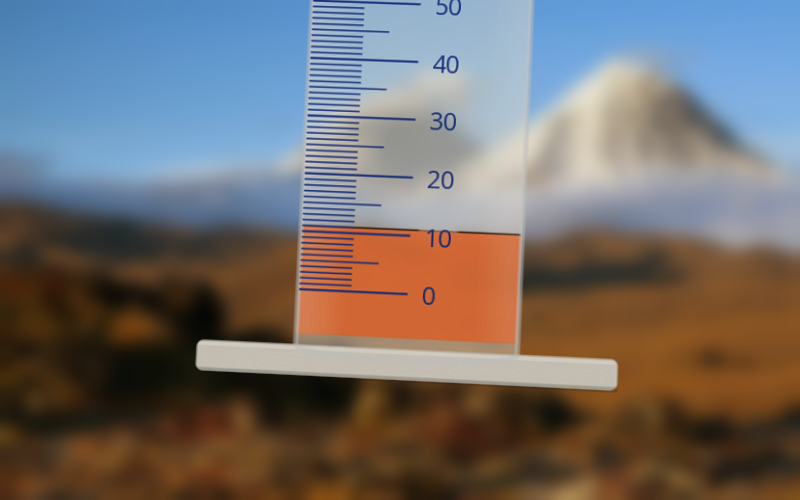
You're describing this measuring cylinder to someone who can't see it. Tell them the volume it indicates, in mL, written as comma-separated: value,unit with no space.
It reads 11,mL
